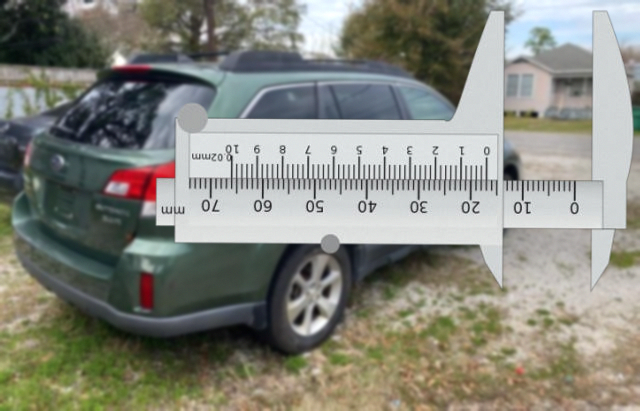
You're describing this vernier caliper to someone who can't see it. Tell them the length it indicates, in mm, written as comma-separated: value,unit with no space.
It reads 17.0,mm
